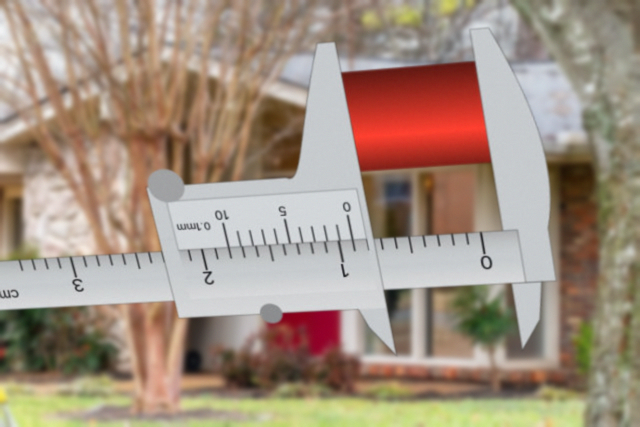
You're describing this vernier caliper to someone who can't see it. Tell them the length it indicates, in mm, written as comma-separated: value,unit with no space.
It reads 9.0,mm
